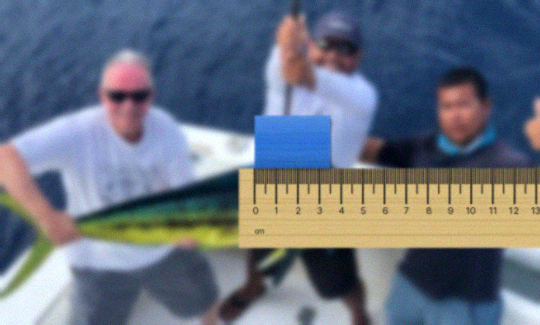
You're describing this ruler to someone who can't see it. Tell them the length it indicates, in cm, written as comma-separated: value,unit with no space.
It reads 3.5,cm
